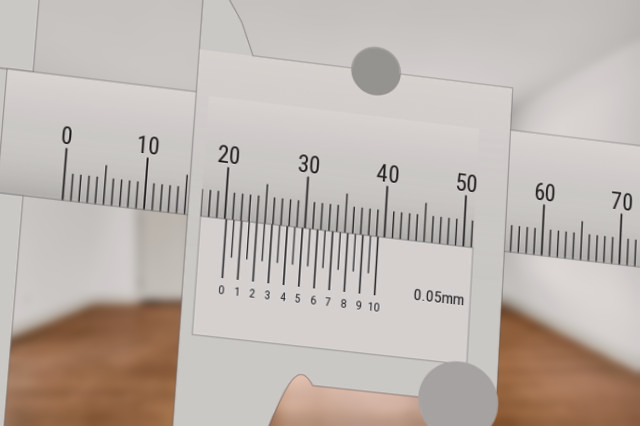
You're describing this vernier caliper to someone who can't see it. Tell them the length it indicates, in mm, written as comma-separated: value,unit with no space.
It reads 20.2,mm
